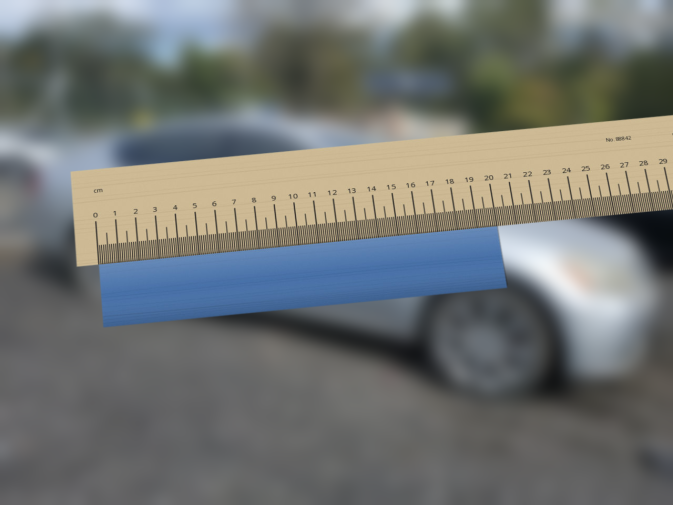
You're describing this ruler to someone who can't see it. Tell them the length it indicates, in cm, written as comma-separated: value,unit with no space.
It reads 20,cm
